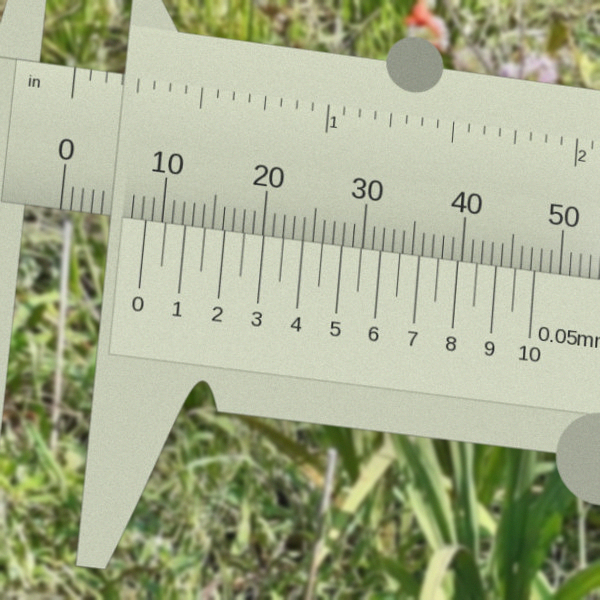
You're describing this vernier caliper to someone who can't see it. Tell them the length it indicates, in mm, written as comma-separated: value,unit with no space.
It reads 8.4,mm
